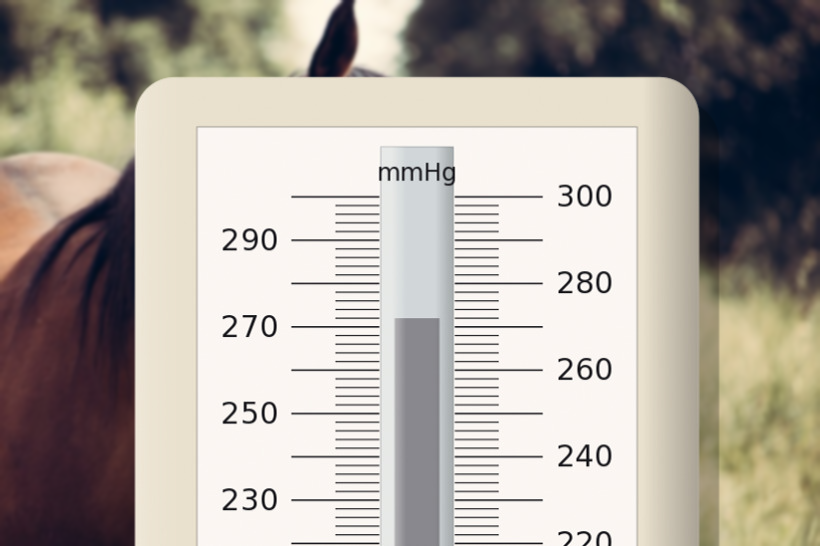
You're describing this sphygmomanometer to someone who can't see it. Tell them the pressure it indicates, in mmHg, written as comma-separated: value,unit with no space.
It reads 272,mmHg
